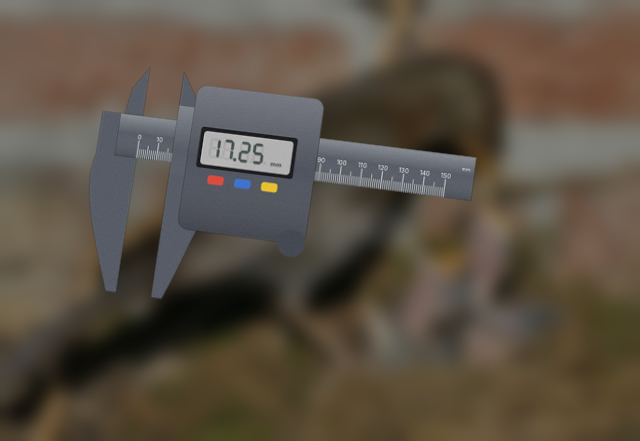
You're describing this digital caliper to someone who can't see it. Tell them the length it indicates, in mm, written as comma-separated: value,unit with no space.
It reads 17.25,mm
